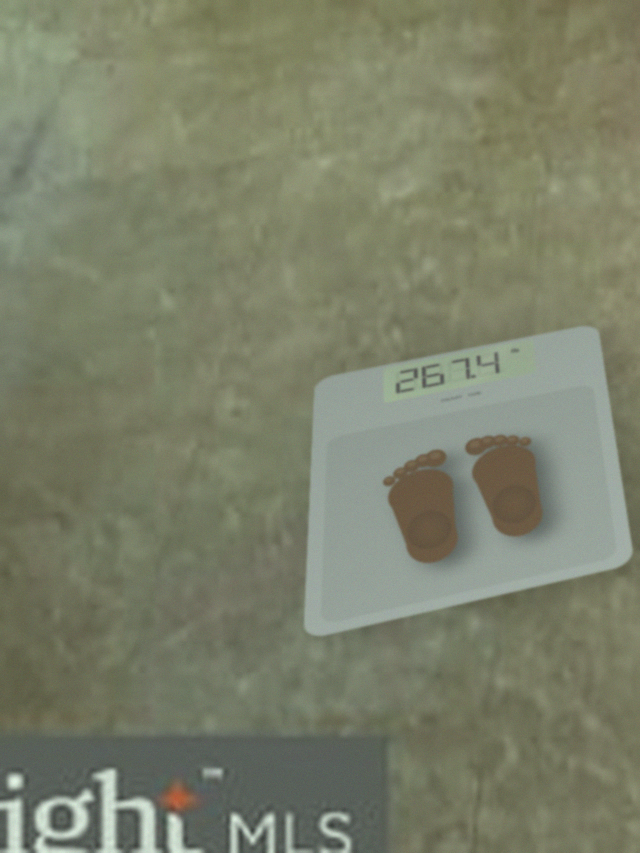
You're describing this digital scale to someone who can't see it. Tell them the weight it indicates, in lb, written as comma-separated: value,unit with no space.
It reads 267.4,lb
